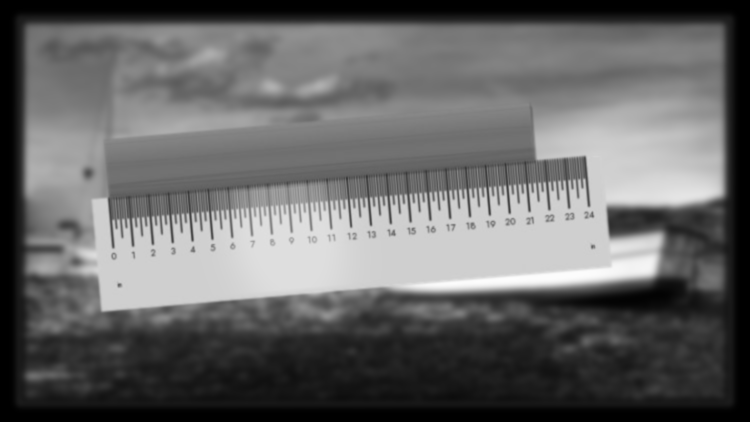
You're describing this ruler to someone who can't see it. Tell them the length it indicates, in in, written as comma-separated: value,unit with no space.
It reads 21.5,in
